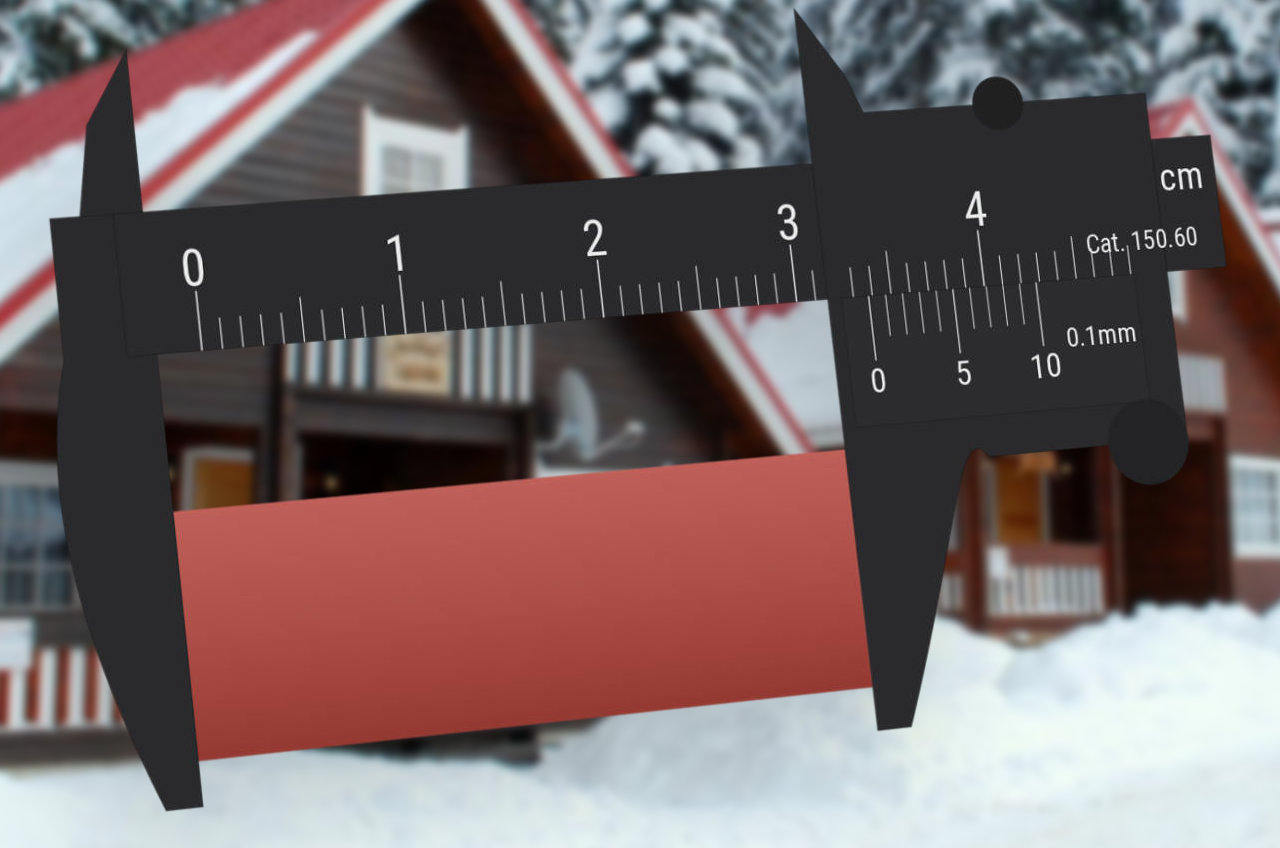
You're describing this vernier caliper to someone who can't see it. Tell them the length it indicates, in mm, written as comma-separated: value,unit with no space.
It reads 33.8,mm
